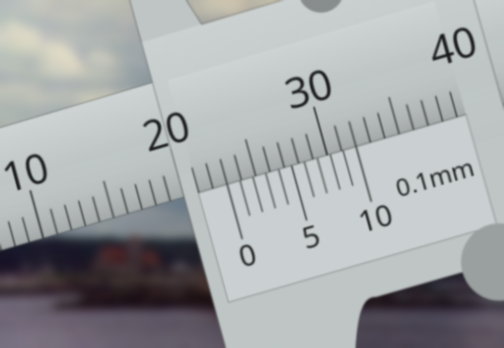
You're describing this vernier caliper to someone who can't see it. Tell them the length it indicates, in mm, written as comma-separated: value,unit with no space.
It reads 23.0,mm
